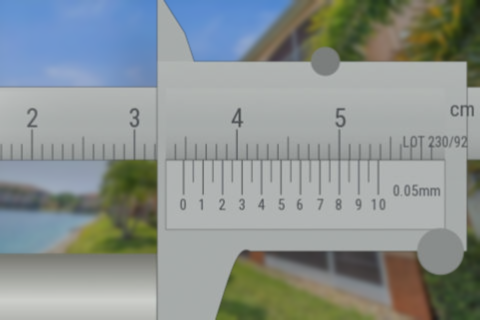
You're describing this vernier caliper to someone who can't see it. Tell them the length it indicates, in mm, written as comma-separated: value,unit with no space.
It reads 34.8,mm
